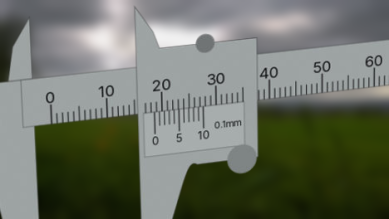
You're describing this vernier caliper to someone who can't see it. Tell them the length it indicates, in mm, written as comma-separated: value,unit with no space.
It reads 18.6,mm
